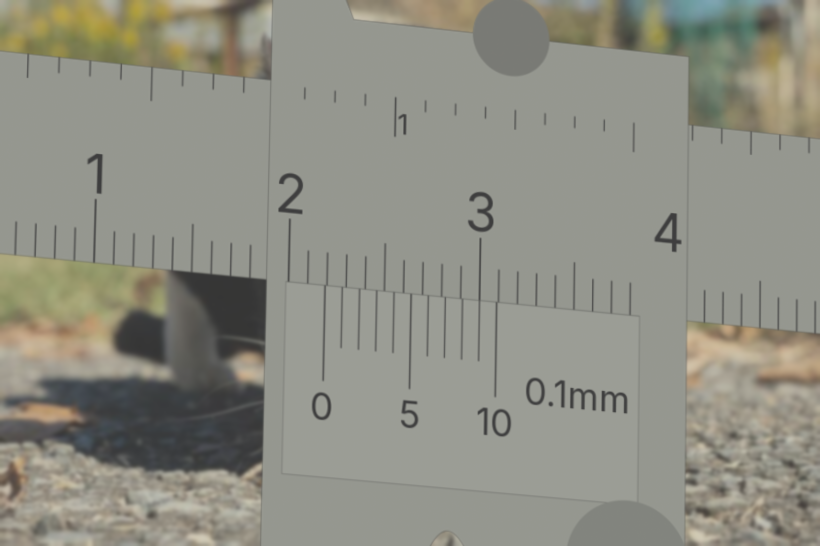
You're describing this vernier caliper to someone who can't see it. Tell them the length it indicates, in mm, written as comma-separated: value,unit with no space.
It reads 21.9,mm
